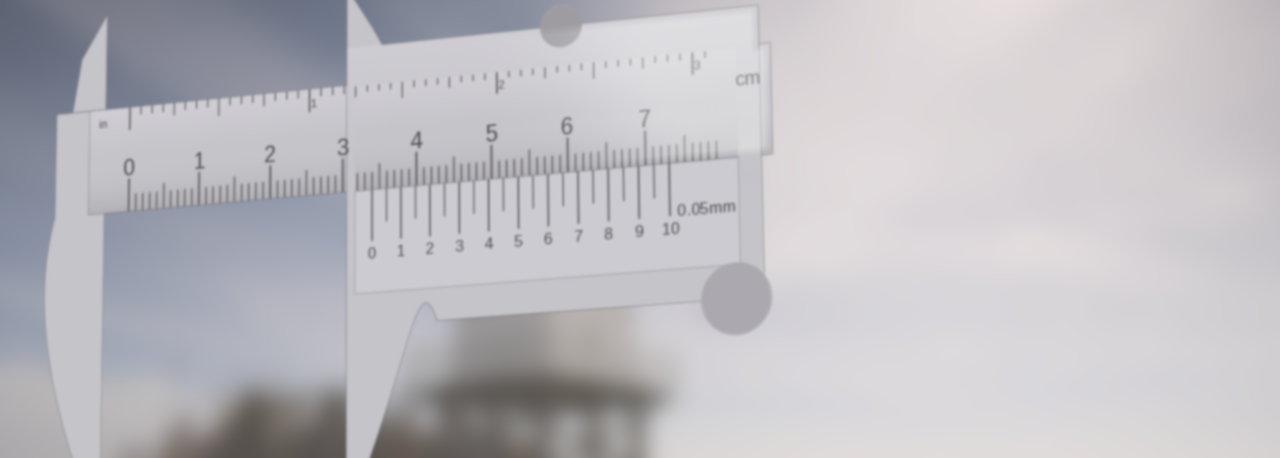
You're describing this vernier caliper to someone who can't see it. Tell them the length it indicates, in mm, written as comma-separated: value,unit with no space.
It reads 34.0,mm
